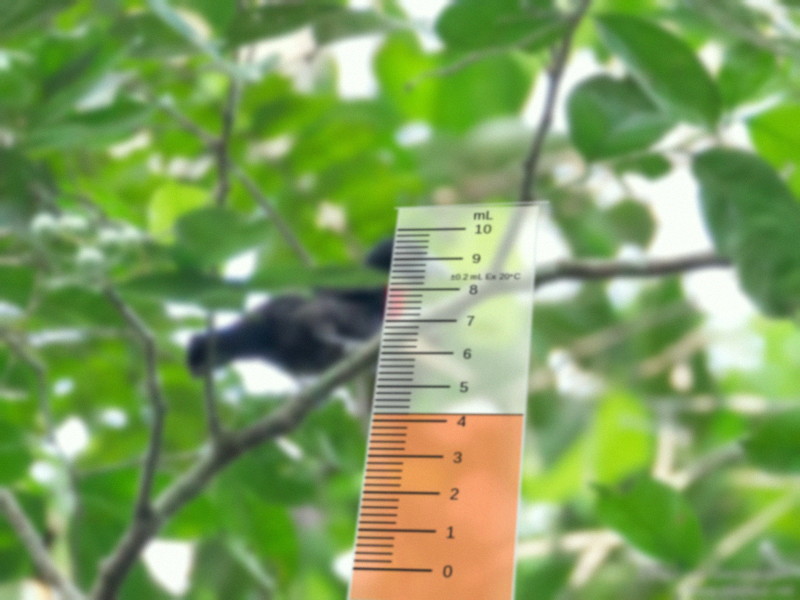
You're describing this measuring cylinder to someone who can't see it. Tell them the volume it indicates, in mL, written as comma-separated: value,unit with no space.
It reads 4.2,mL
